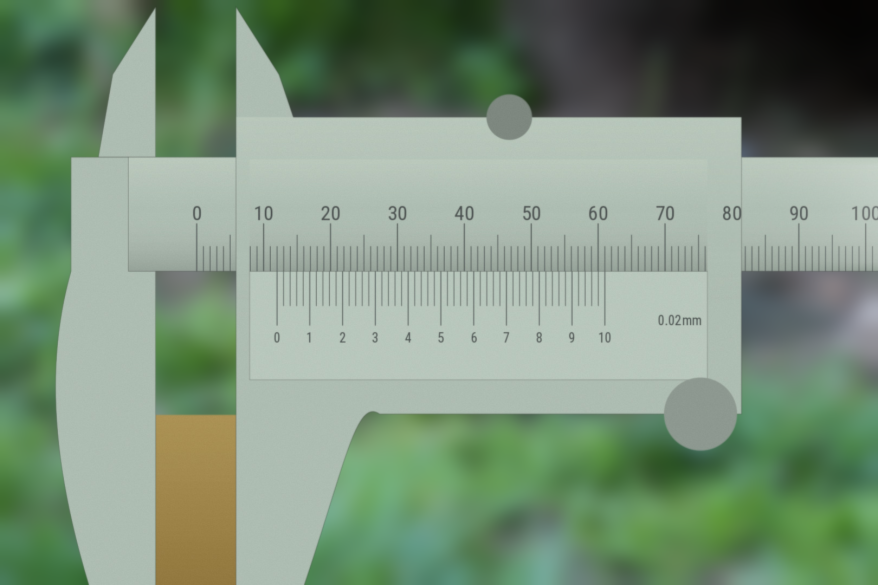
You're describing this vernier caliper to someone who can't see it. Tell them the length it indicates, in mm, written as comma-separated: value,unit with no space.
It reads 12.0,mm
